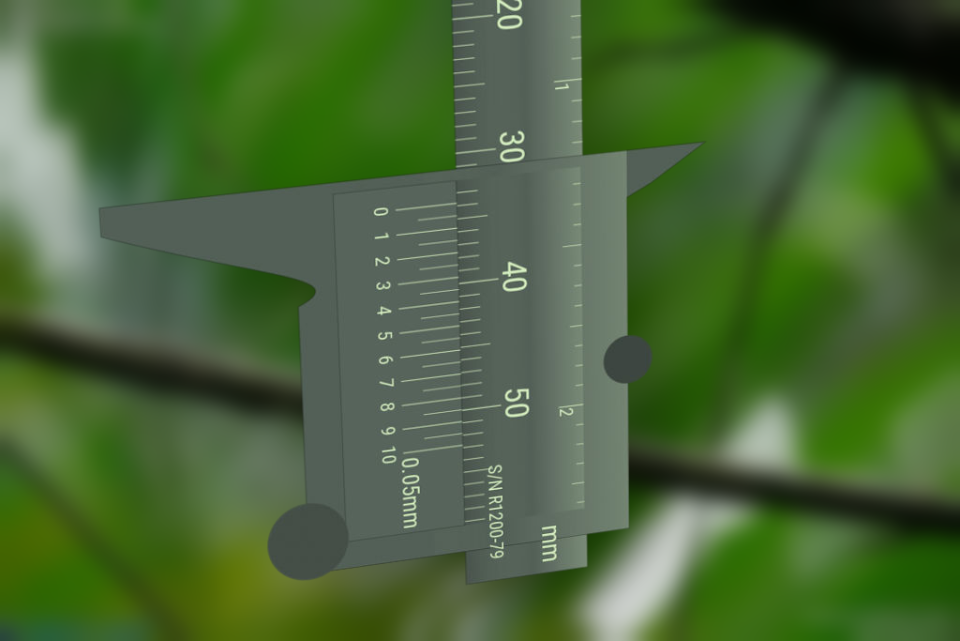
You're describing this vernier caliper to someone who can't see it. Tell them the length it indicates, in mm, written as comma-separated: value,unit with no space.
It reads 33.8,mm
